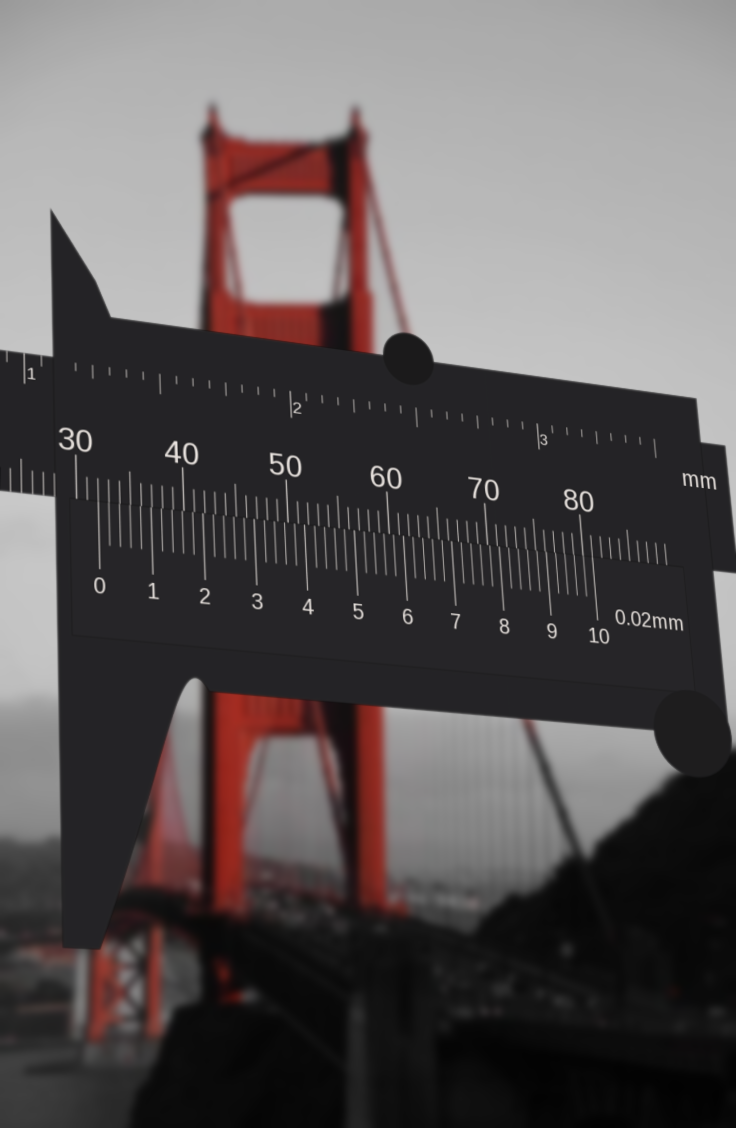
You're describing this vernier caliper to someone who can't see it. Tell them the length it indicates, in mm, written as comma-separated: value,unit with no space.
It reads 32.0,mm
